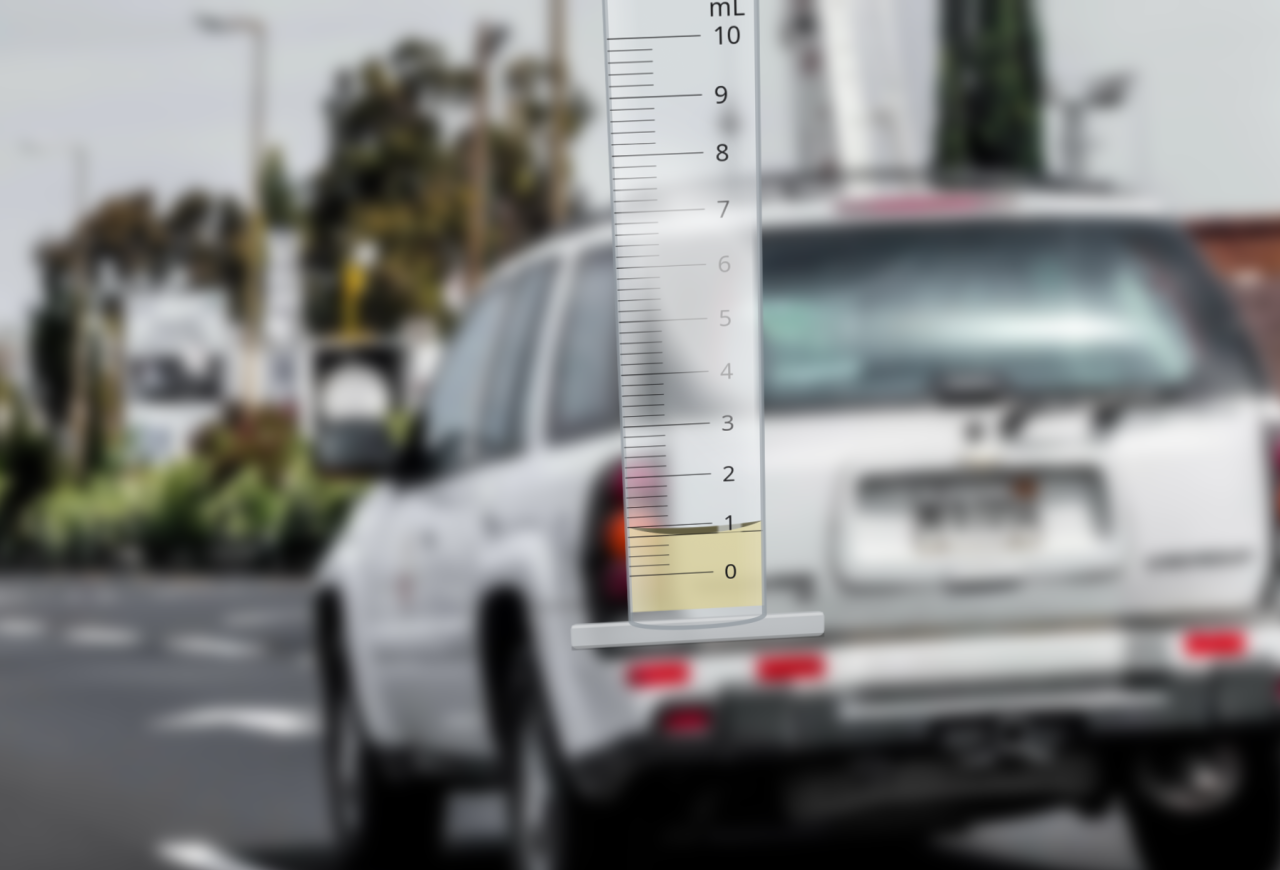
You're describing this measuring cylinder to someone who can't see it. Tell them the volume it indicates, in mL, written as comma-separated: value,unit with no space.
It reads 0.8,mL
